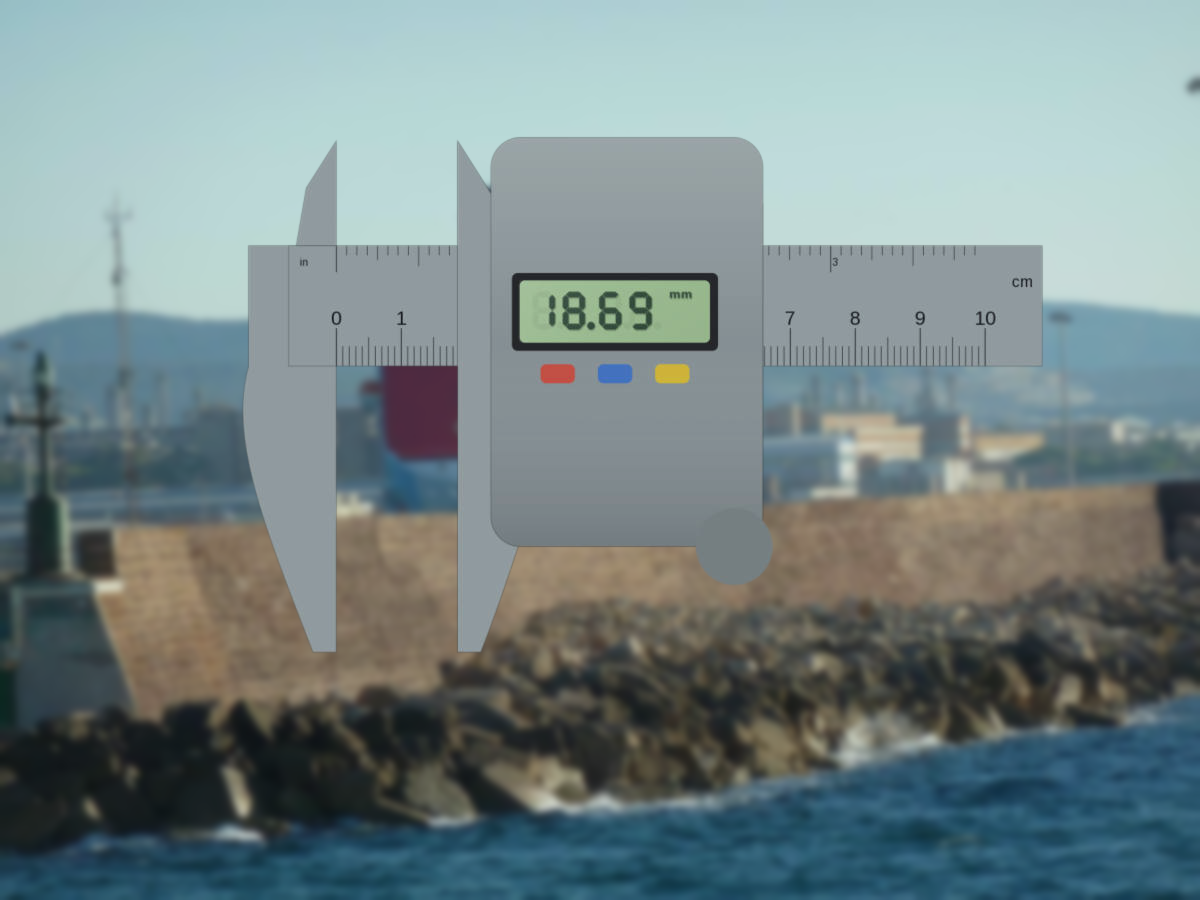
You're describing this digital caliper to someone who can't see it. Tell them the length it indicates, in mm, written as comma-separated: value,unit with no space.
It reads 18.69,mm
